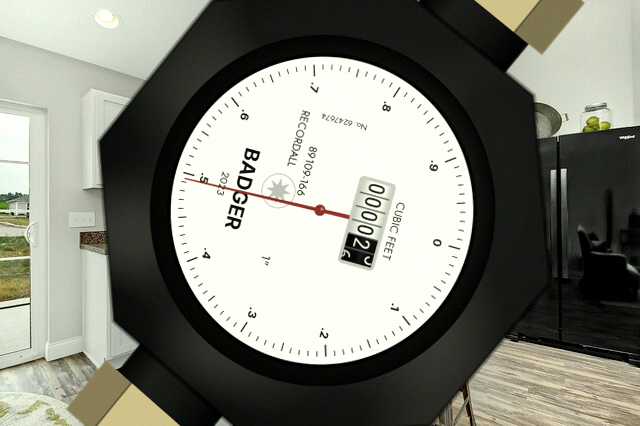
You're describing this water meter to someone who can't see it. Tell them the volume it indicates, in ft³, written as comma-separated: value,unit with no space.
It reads 25.49,ft³
